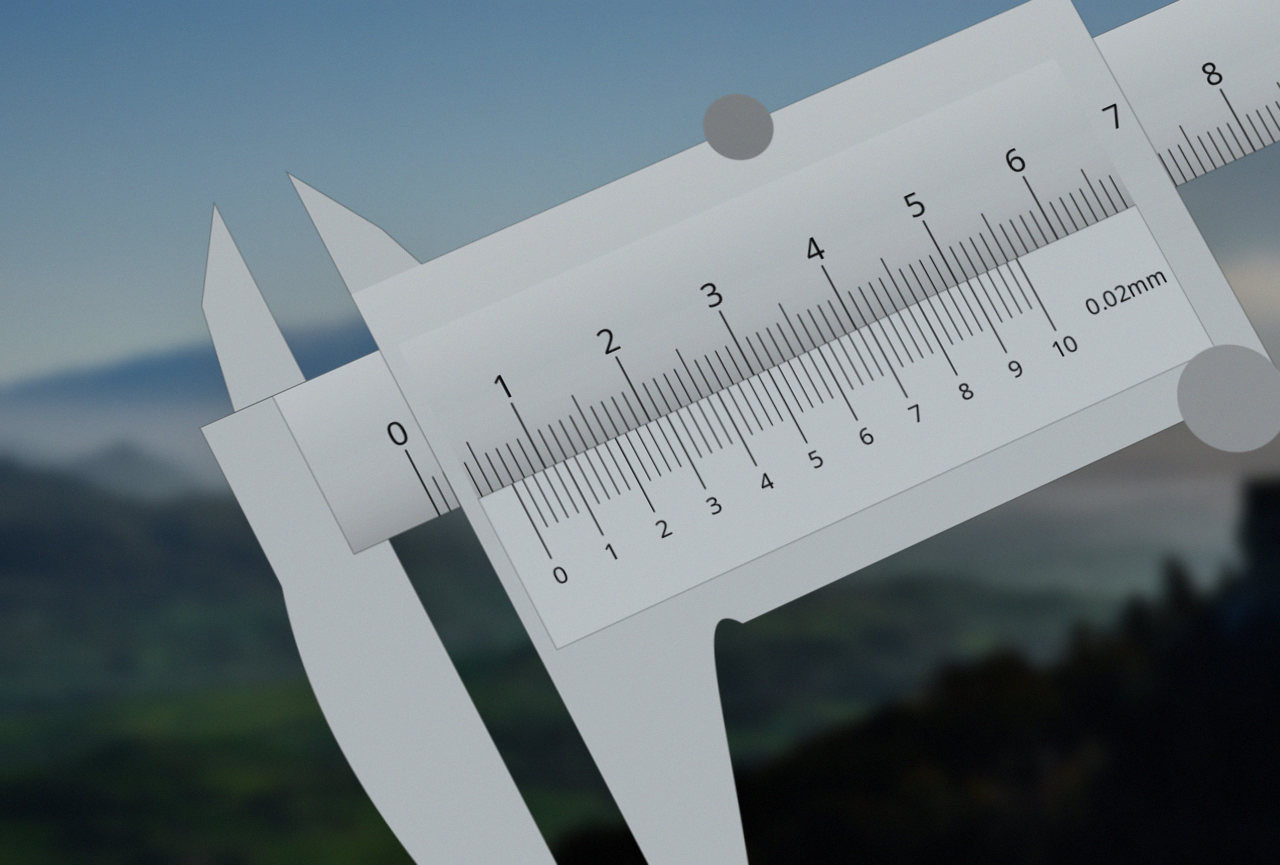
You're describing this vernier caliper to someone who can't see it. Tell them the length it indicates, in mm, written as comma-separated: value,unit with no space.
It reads 6.8,mm
